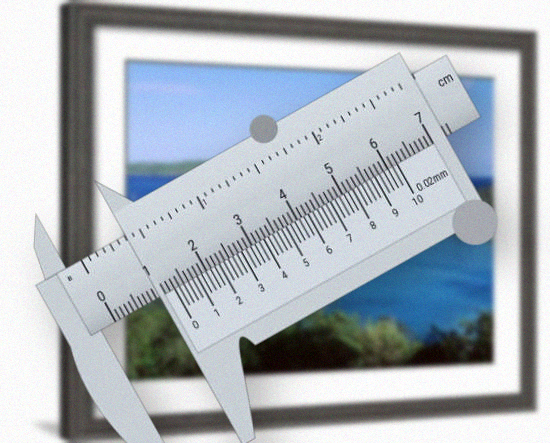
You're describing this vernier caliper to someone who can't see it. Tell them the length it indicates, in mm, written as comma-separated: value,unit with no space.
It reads 13.0,mm
